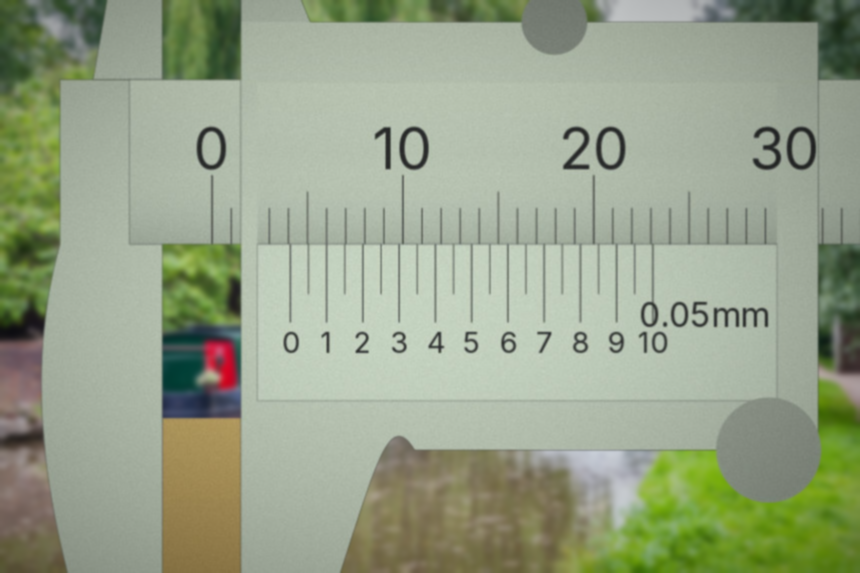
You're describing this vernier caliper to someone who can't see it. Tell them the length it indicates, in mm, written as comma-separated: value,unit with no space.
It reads 4.1,mm
